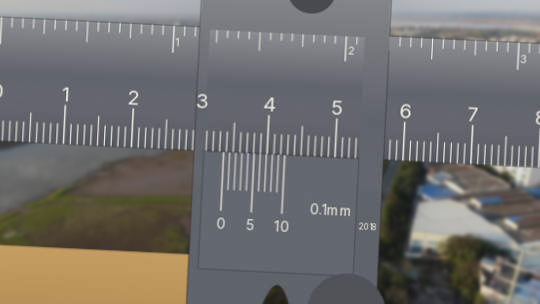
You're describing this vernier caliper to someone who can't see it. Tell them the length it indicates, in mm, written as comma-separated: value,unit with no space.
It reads 33.6,mm
